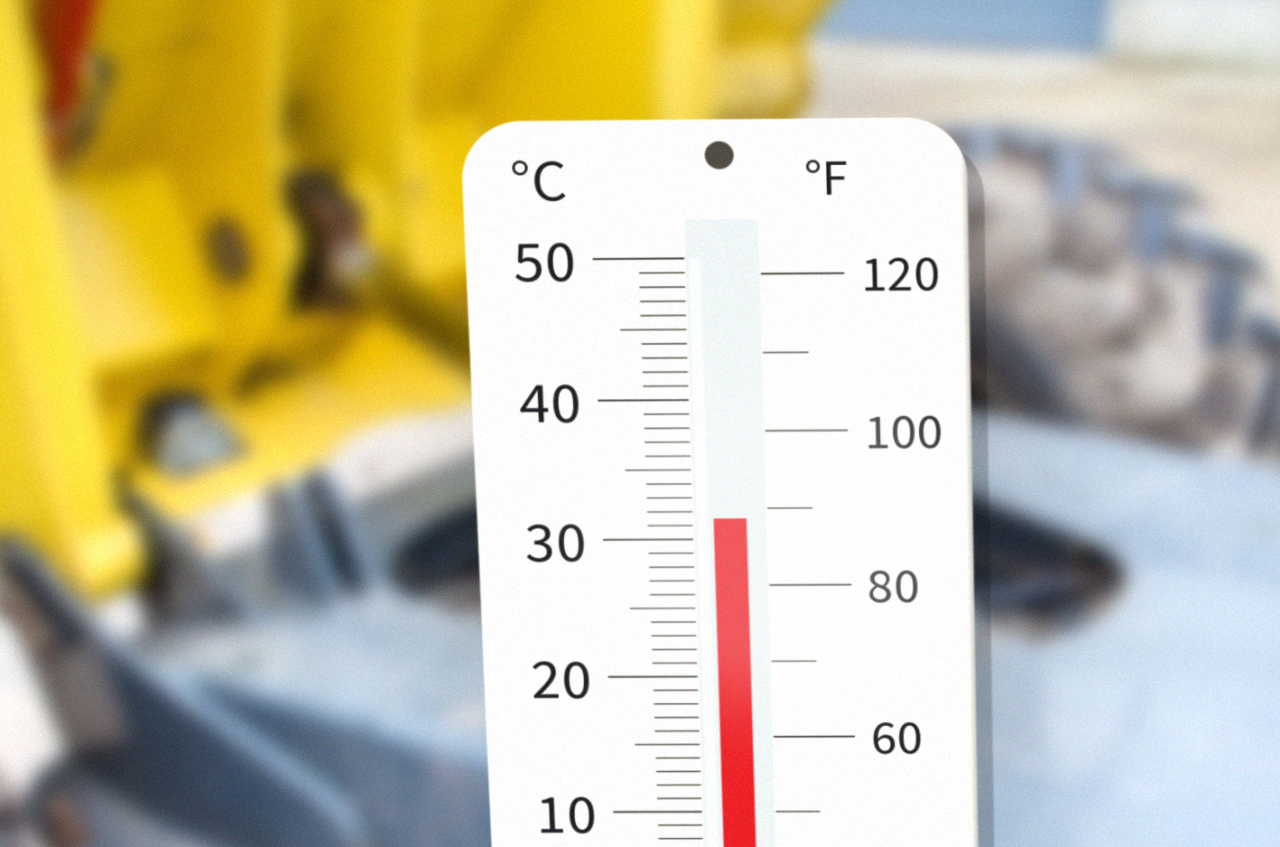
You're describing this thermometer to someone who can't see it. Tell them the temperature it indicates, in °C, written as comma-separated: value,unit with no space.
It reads 31.5,°C
